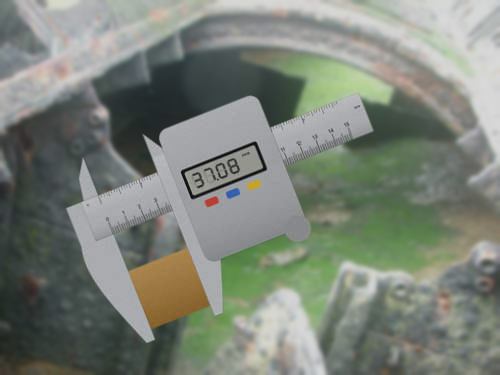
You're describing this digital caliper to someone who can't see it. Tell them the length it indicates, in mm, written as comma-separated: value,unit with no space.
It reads 37.08,mm
